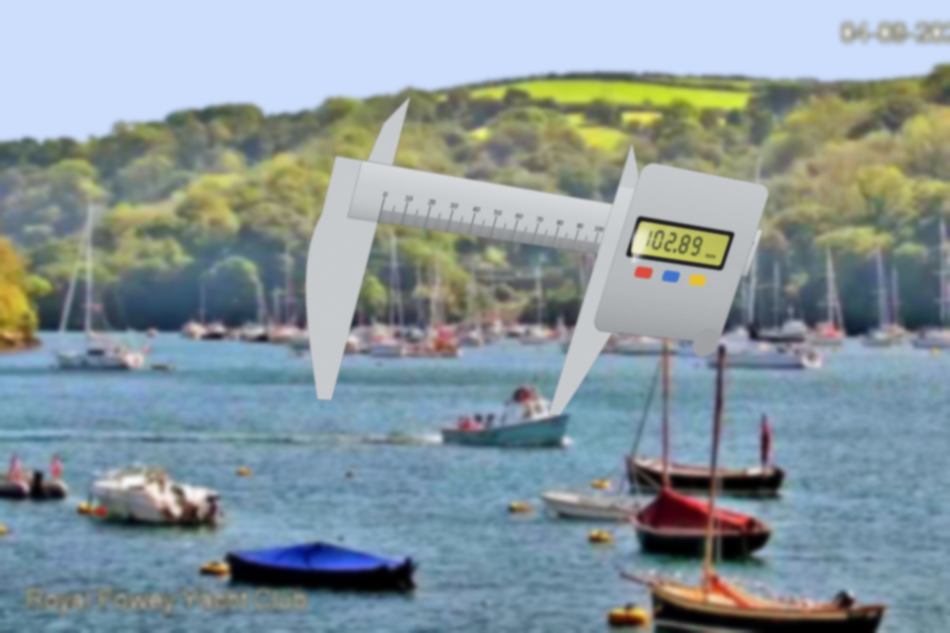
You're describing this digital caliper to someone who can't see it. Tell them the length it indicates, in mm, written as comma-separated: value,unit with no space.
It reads 102.89,mm
